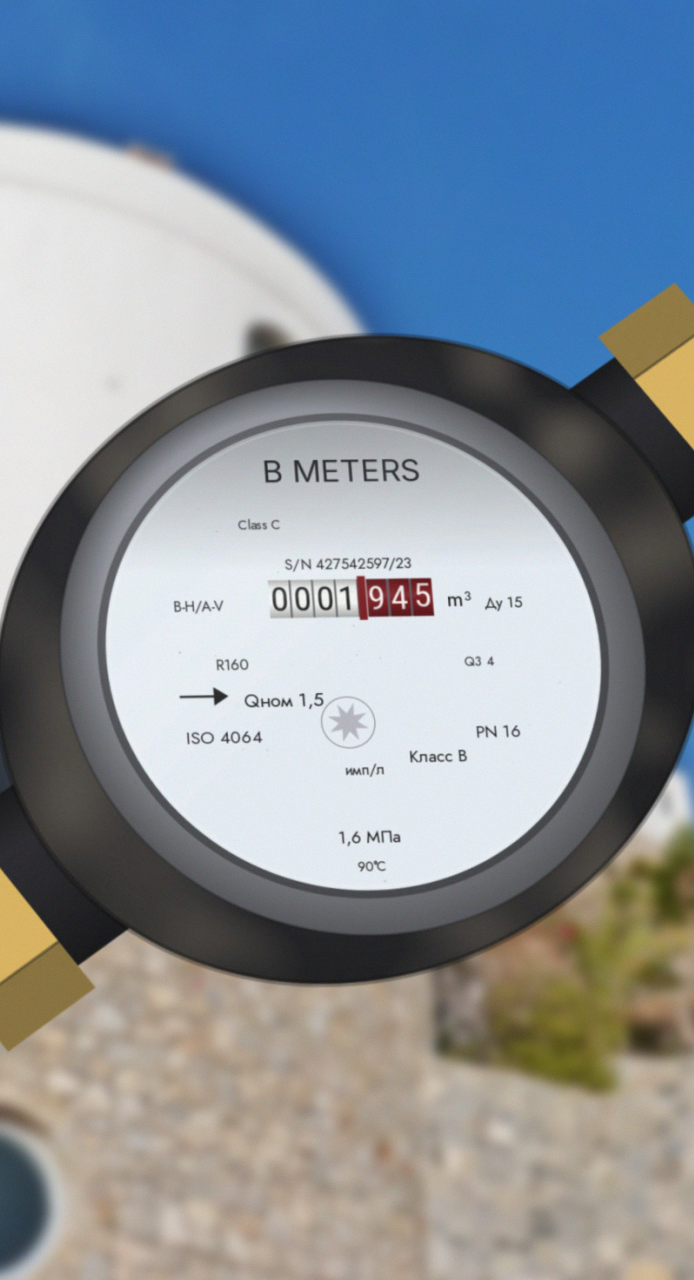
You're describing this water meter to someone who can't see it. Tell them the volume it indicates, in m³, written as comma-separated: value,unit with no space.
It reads 1.945,m³
